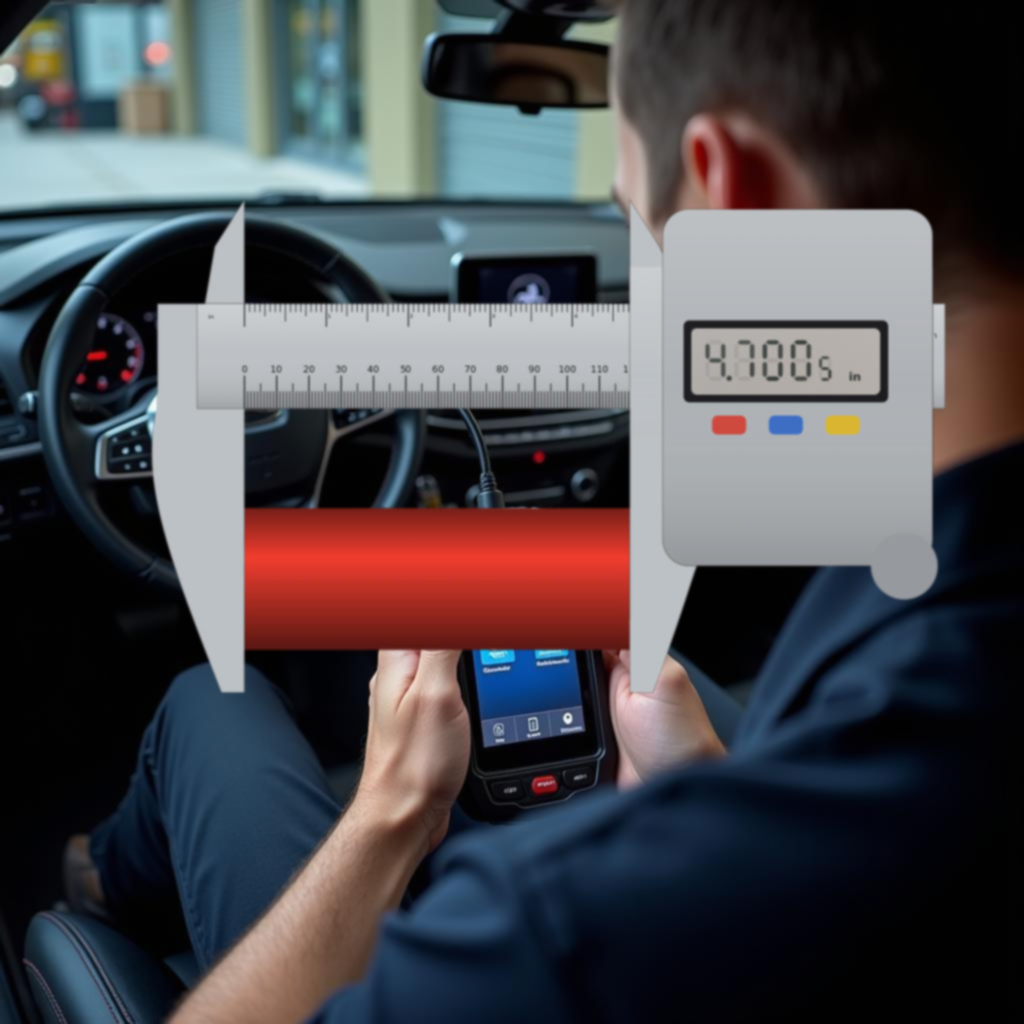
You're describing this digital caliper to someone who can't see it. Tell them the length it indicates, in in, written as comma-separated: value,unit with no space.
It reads 4.7005,in
